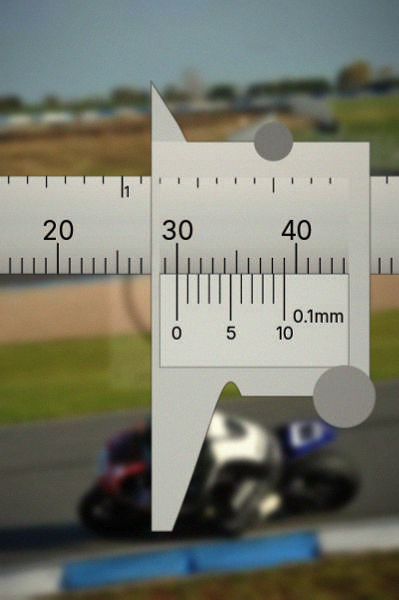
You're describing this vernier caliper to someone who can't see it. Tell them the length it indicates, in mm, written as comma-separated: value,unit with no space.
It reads 30.0,mm
